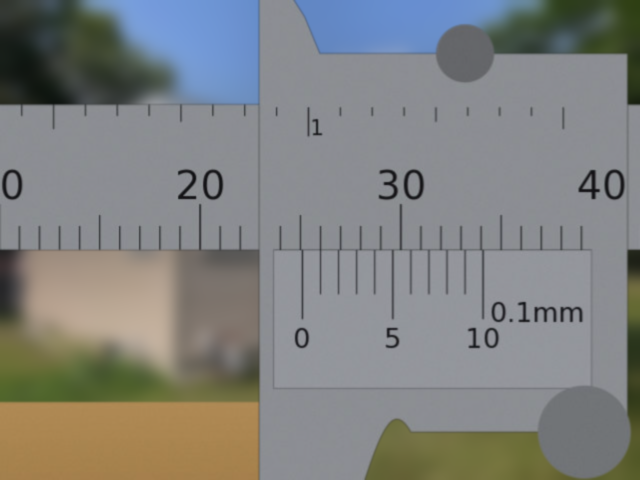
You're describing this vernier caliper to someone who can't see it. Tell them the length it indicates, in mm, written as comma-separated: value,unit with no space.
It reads 25.1,mm
